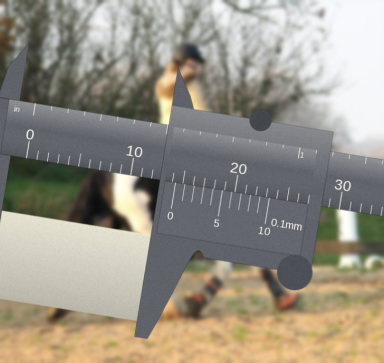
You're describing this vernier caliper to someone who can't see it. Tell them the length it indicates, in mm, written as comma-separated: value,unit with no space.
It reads 14.3,mm
